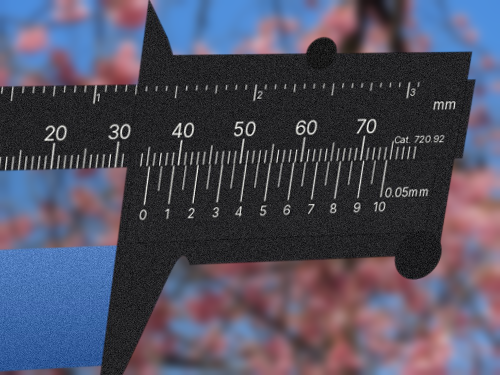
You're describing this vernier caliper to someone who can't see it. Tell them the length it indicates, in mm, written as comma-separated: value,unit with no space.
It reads 35.4,mm
